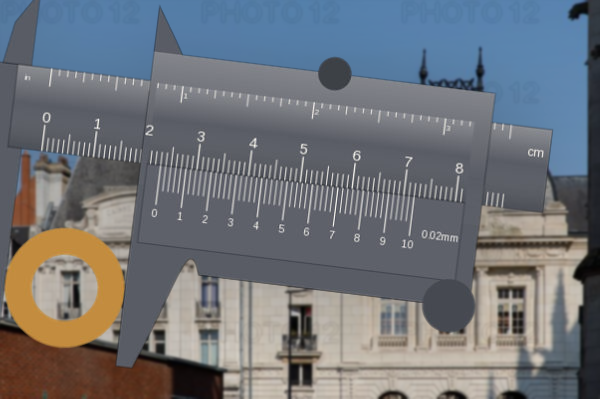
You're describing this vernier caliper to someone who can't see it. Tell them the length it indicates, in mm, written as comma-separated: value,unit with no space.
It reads 23.0,mm
